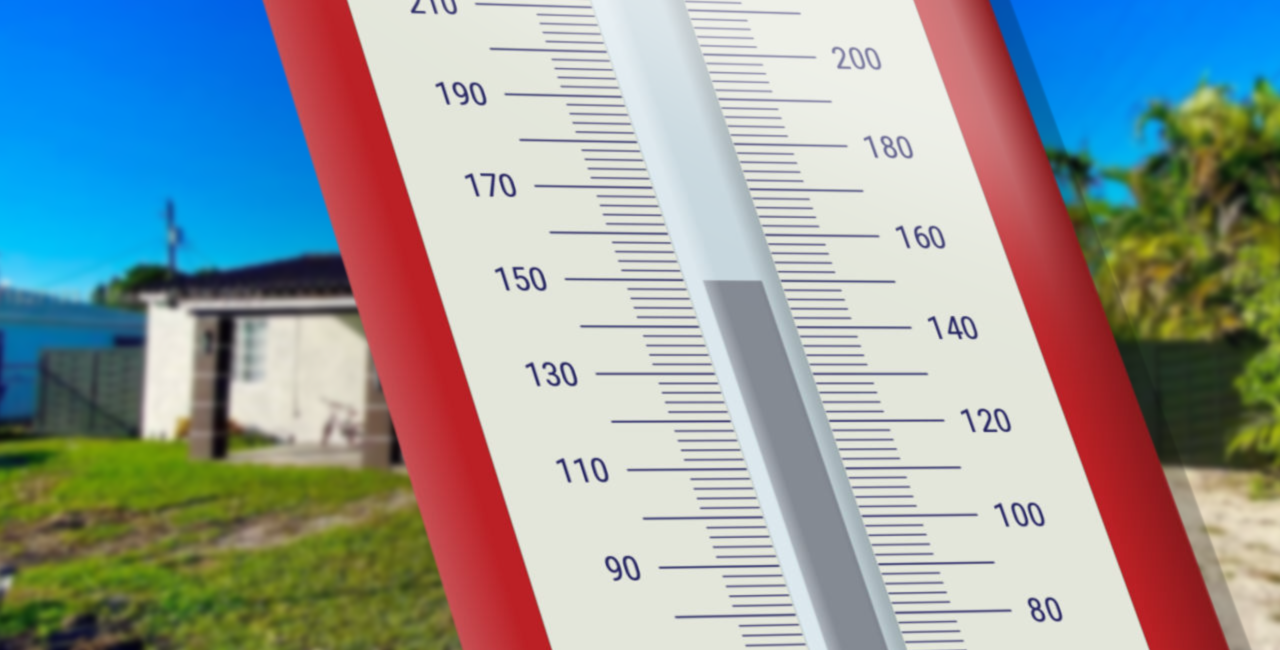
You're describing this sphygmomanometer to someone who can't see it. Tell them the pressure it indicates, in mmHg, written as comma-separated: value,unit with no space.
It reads 150,mmHg
